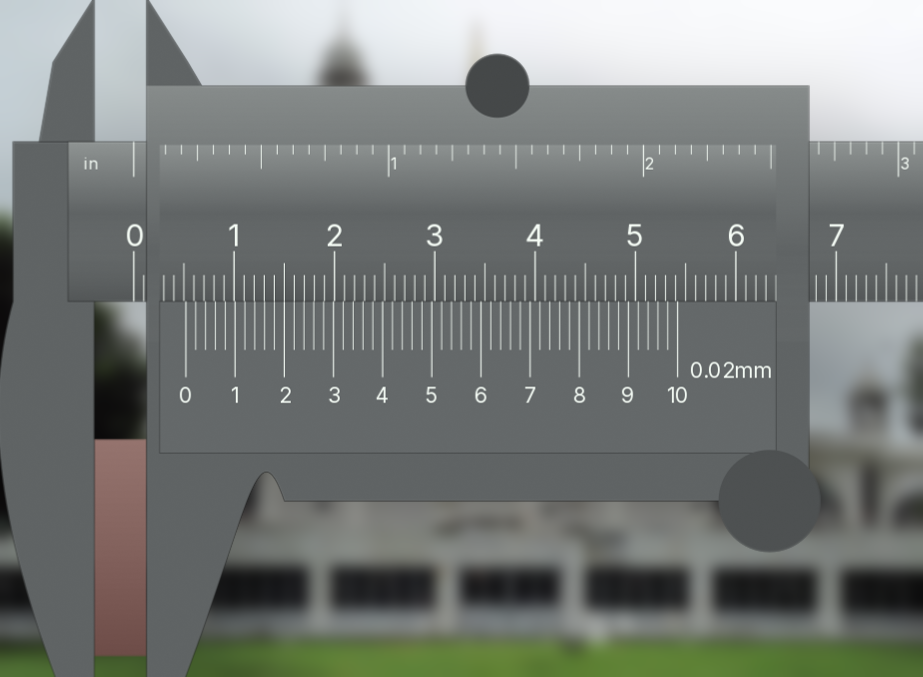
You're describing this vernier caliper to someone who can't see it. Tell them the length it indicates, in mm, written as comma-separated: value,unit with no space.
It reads 5.2,mm
